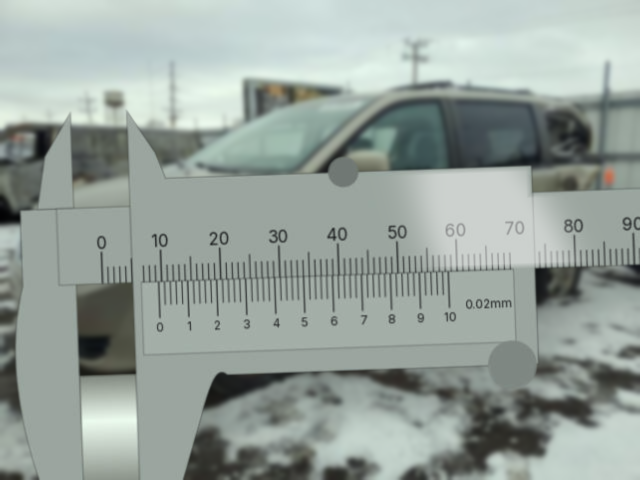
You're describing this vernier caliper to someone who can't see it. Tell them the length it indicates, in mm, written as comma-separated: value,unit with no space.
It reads 9.5,mm
